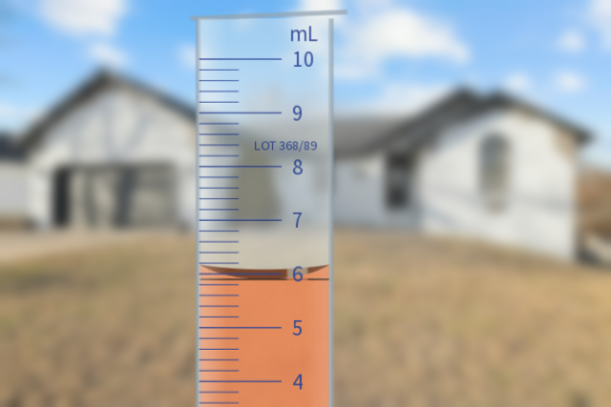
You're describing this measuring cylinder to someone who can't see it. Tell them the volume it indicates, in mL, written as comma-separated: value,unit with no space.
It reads 5.9,mL
